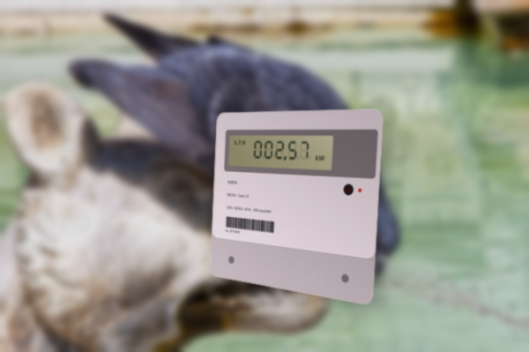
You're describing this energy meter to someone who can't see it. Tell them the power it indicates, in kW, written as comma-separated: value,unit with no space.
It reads 2.57,kW
